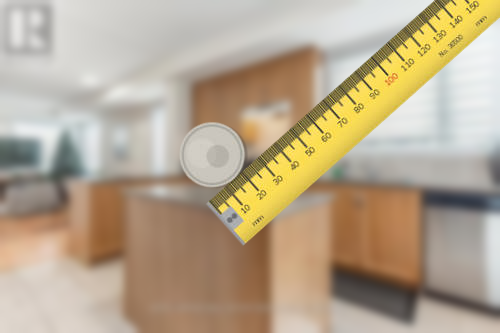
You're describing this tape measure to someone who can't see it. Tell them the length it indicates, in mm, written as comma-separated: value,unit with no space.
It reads 30,mm
